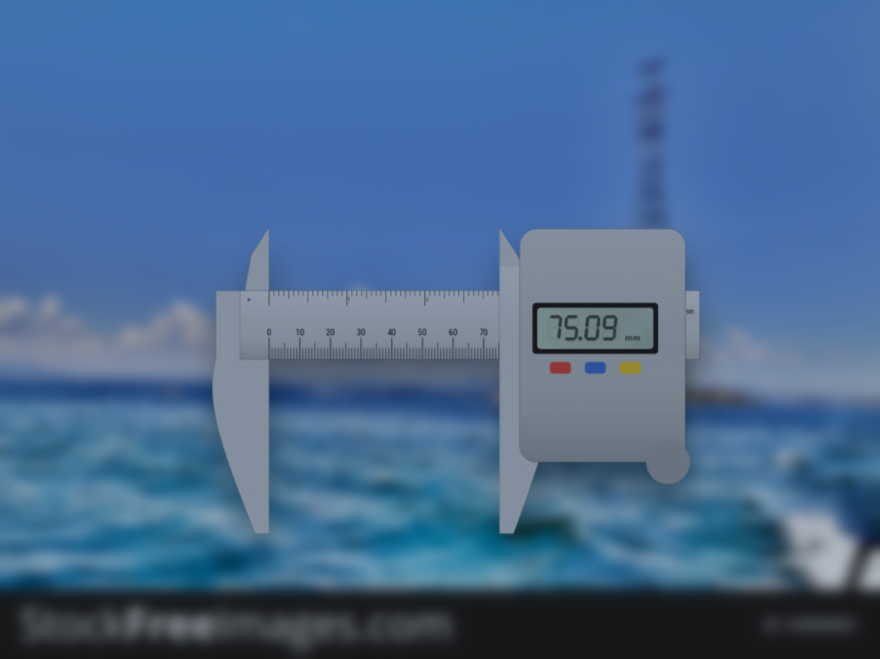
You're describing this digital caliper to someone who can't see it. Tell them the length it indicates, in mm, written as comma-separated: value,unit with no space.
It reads 75.09,mm
